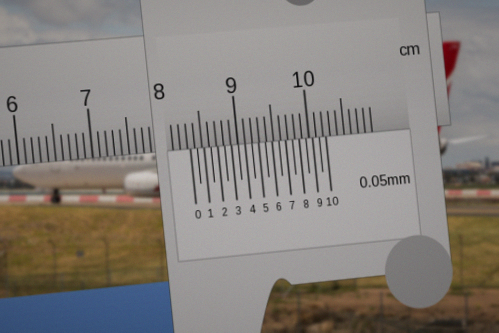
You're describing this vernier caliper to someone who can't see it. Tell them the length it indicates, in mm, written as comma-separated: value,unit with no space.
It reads 83.4,mm
